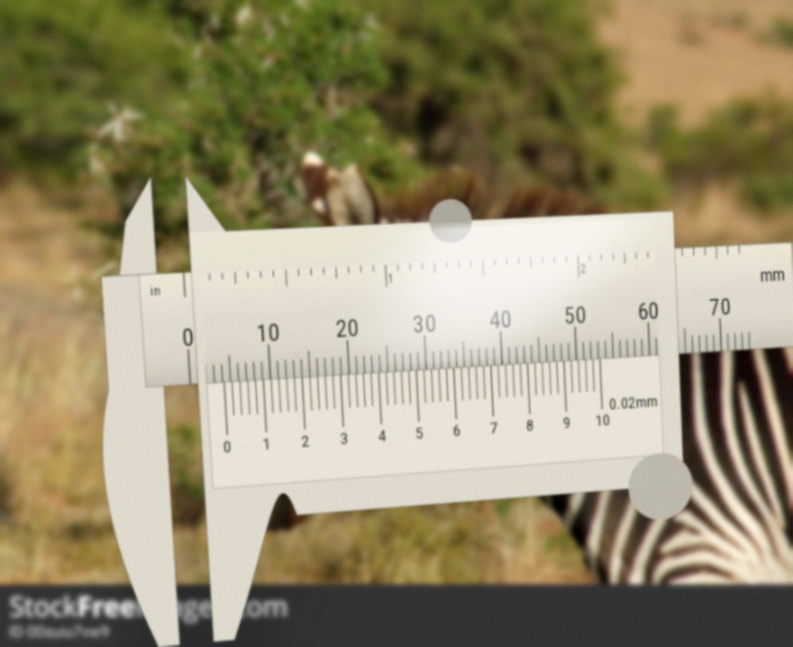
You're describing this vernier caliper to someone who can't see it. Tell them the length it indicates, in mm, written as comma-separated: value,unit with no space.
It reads 4.2,mm
